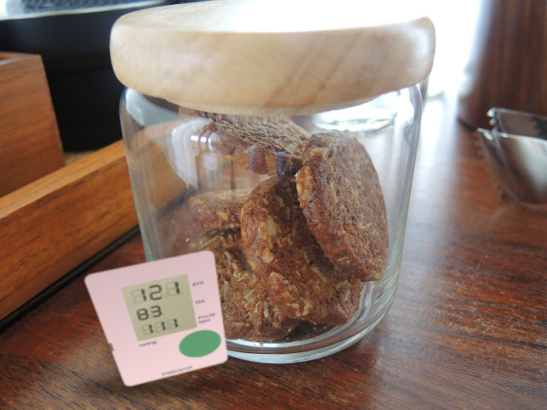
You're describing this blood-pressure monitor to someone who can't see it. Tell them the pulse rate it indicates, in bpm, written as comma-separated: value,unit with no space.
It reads 111,bpm
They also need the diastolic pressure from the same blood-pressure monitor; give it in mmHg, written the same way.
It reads 83,mmHg
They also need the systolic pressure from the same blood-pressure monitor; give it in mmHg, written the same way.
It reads 121,mmHg
